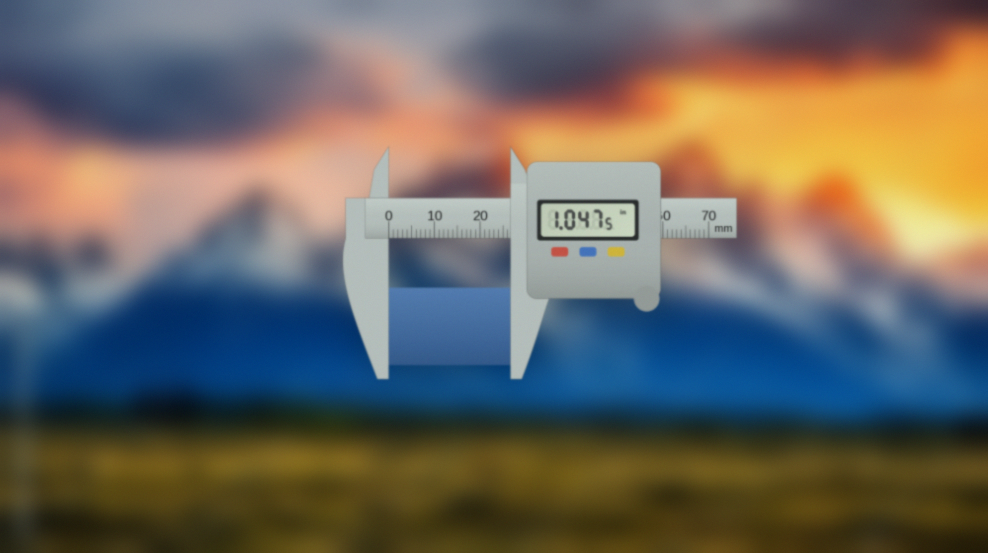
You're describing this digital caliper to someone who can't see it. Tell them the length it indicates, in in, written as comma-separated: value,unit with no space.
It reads 1.0475,in
